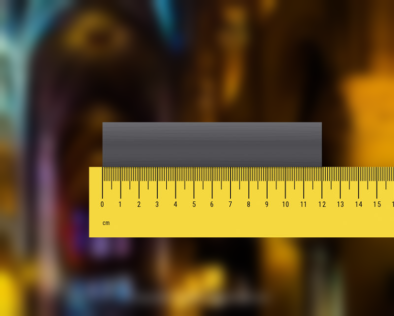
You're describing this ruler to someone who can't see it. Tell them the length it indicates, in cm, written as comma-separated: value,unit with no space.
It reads 12,cm
